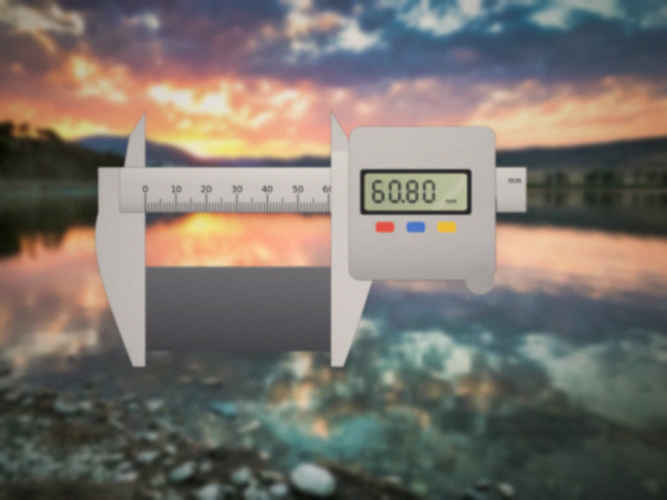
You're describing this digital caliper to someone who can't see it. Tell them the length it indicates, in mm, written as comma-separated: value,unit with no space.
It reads 60.80,mm
